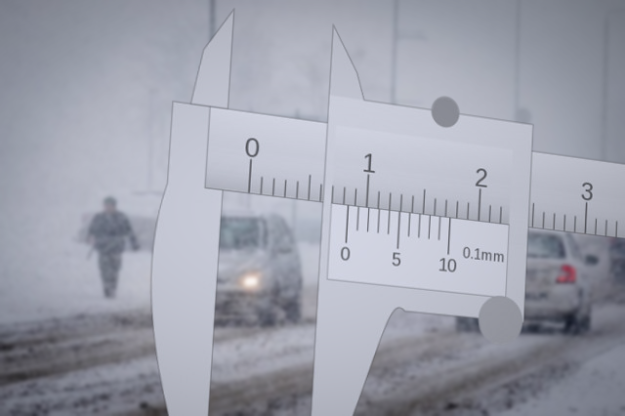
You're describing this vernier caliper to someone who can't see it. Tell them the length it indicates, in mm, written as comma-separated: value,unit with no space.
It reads 8.4,mm
